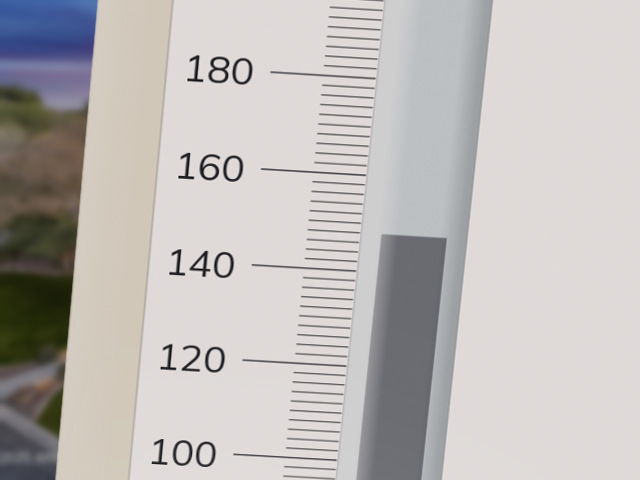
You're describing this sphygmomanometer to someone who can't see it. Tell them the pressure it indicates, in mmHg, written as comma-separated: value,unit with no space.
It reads 148,mmHg
